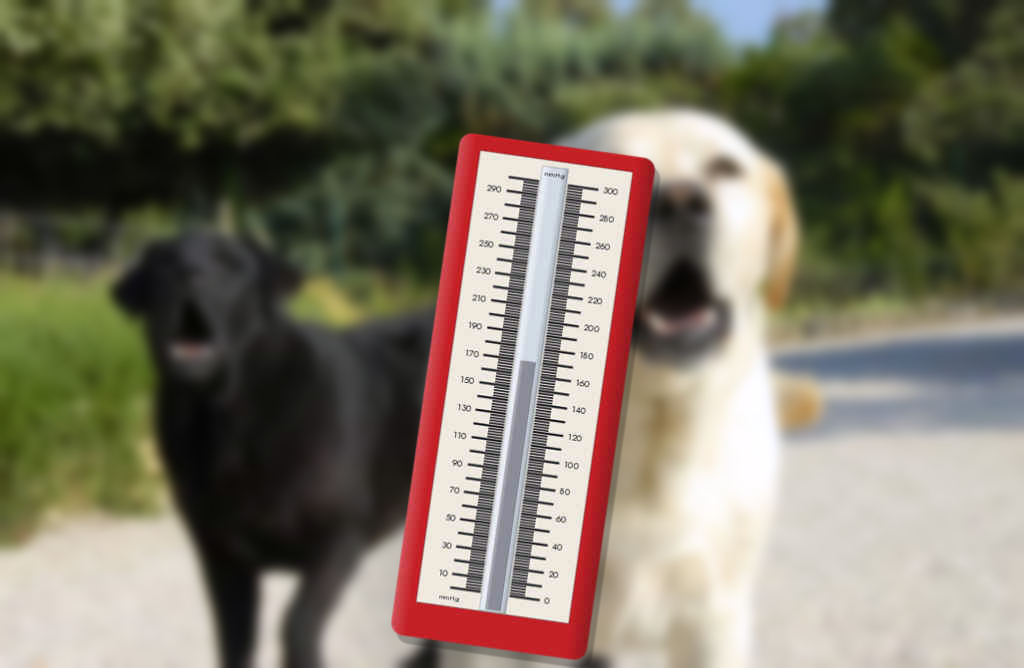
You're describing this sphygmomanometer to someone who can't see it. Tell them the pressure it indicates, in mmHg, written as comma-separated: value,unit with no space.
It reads 170,mmHg
